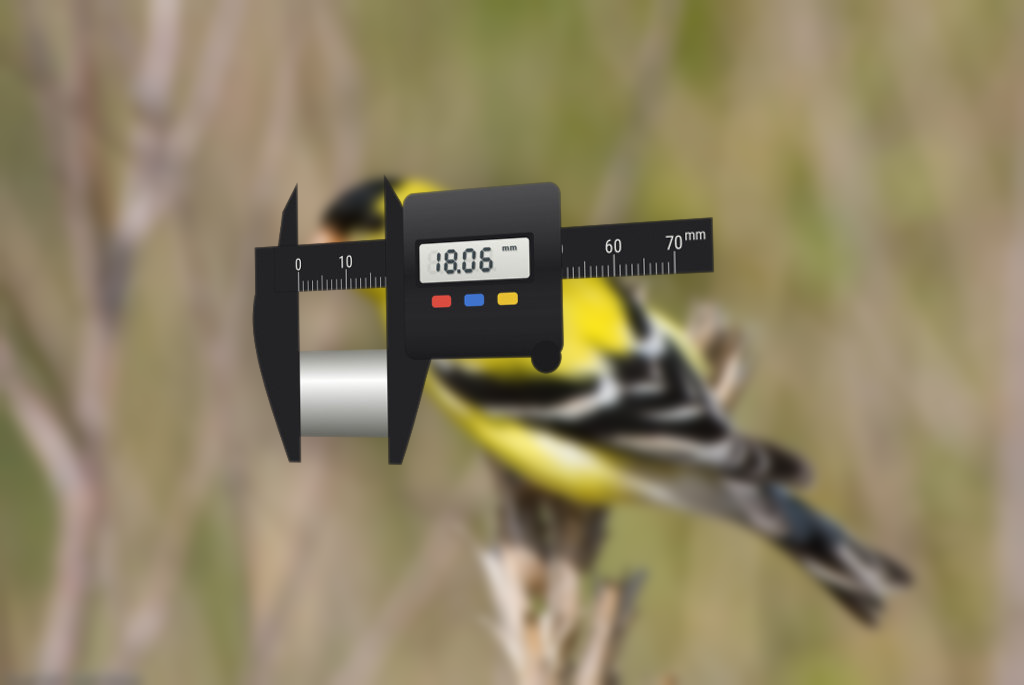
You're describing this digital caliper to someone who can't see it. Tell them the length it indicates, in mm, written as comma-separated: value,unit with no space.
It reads 18.06,mm
